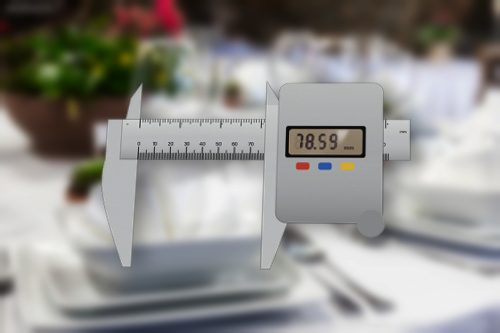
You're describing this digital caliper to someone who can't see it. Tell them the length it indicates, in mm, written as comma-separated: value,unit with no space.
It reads 78.59,mm
